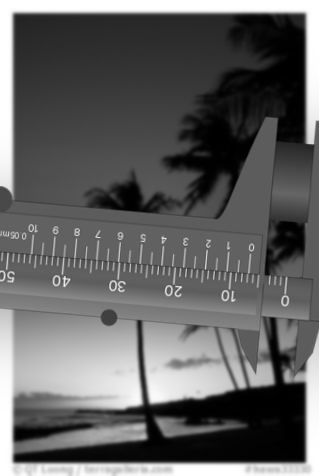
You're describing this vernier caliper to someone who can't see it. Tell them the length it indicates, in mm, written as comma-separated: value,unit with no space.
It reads 6.8,mm
